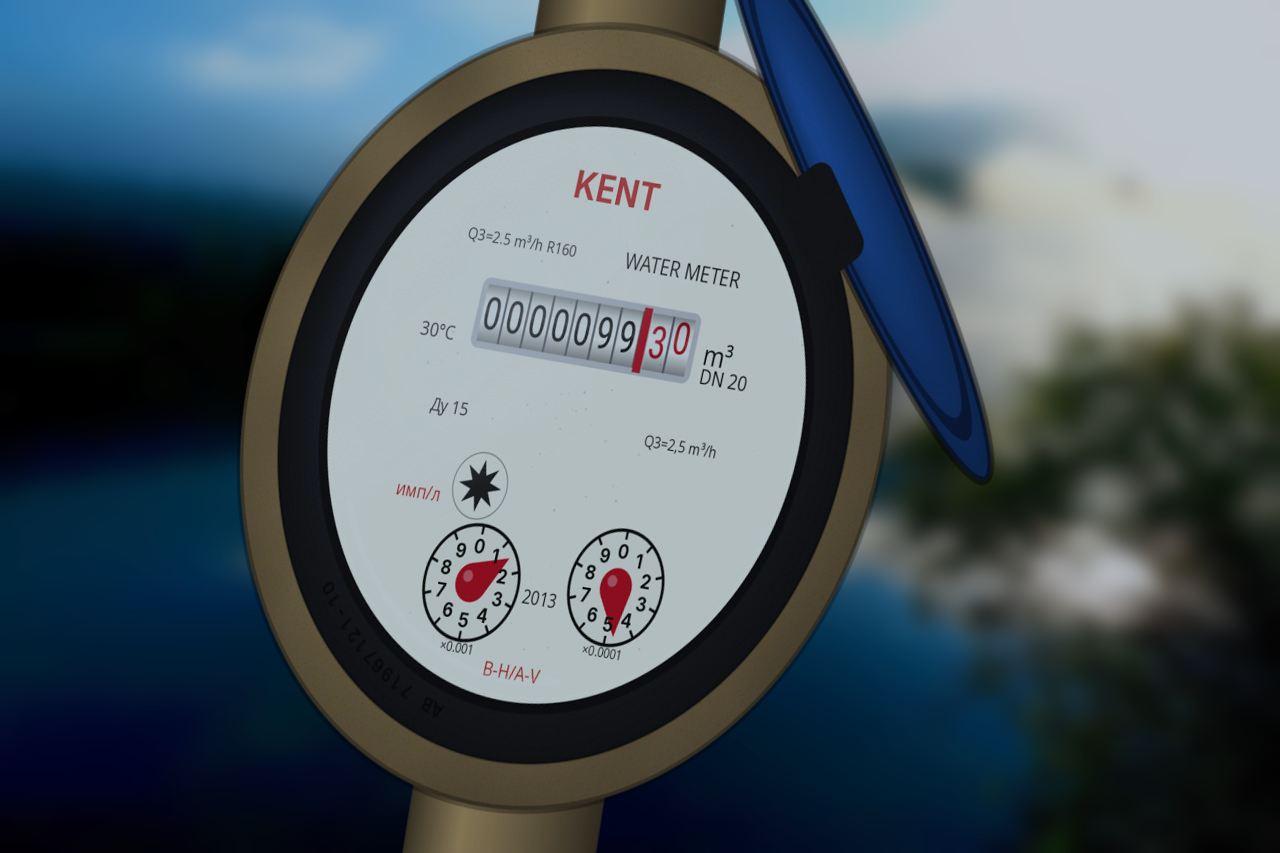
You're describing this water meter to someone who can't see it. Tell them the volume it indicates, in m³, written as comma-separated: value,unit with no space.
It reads 99.3014,m³
